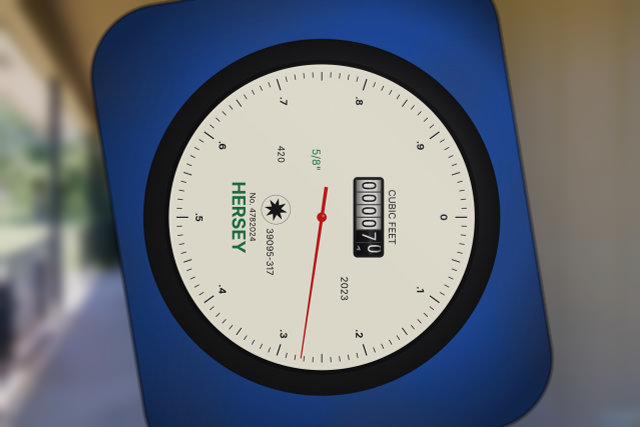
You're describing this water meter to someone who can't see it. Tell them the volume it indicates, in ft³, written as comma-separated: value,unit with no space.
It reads 70.27,ft³
